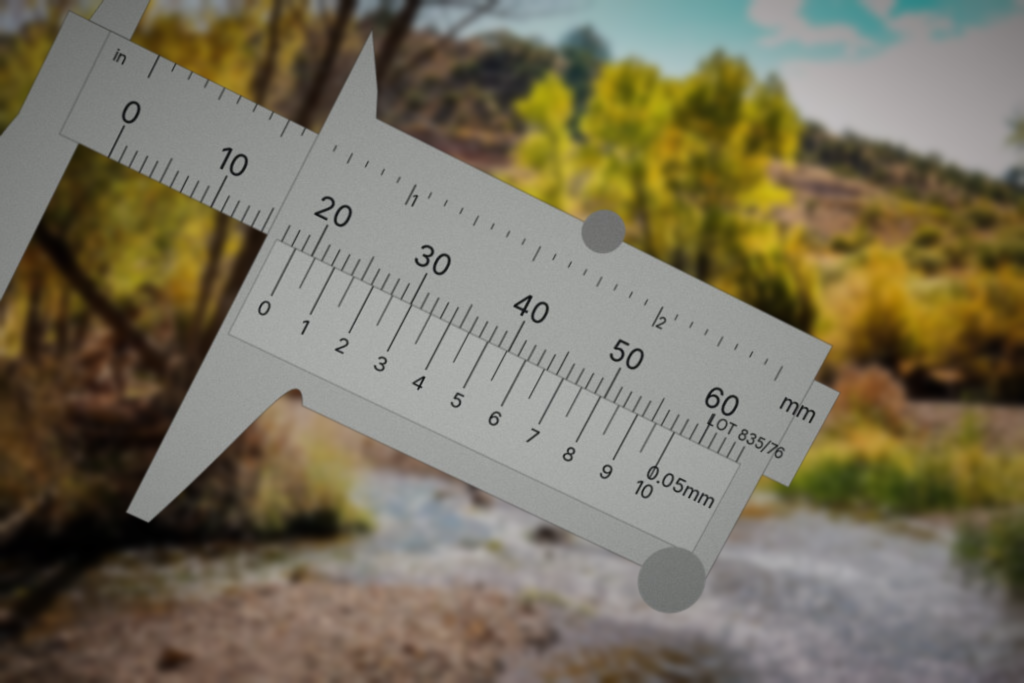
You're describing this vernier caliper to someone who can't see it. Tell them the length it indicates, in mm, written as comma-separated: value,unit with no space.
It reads 18.4,mm
